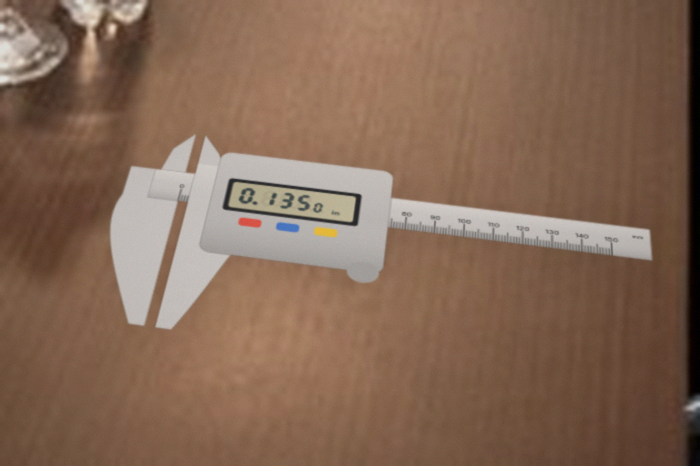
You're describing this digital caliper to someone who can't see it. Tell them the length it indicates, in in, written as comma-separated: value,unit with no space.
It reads 0.1350,in
